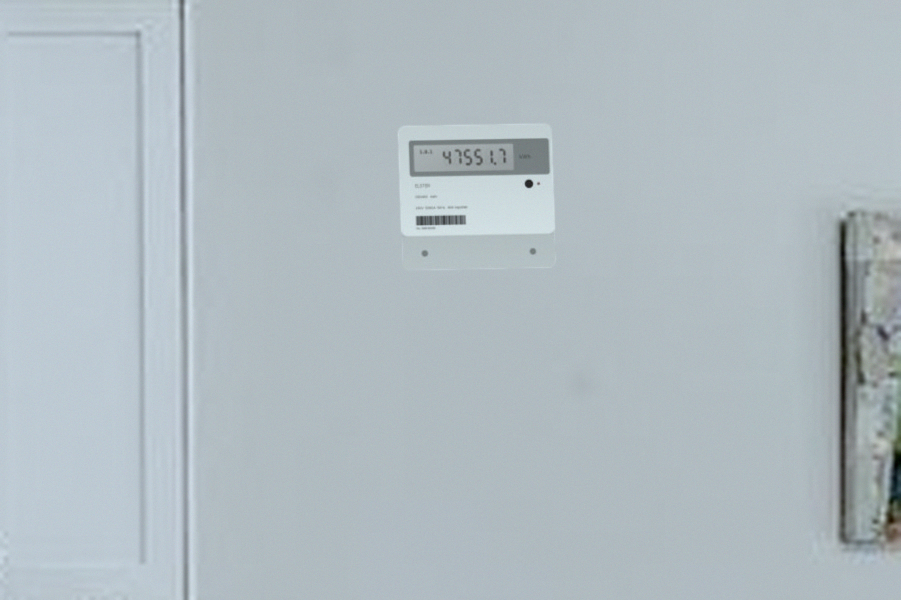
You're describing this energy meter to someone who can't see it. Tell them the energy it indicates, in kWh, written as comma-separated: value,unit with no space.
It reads 47551.7,kWh
